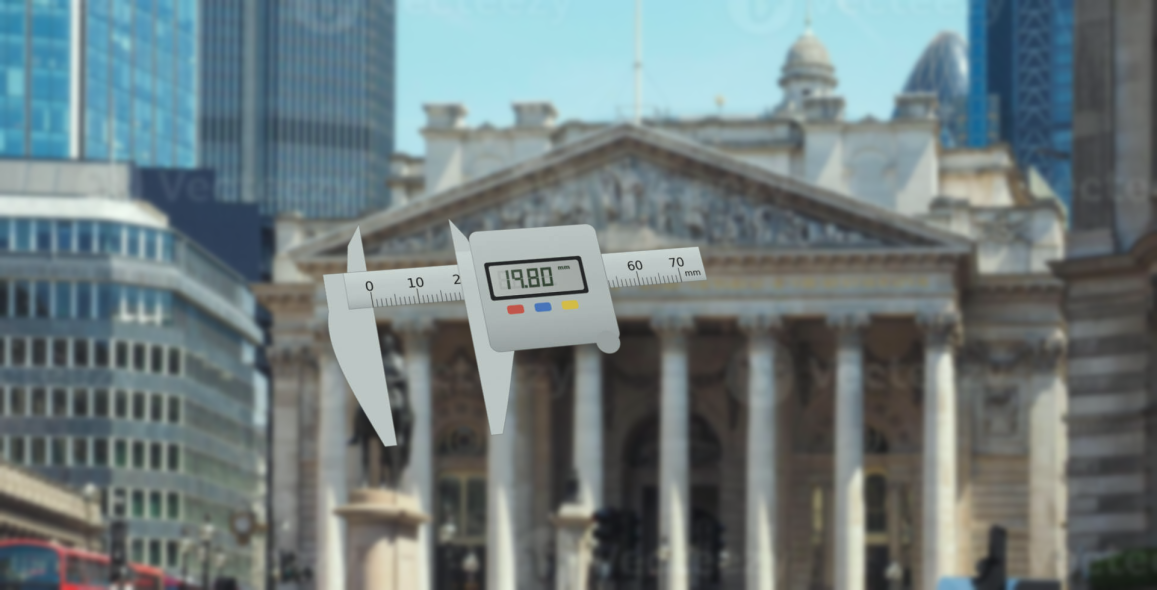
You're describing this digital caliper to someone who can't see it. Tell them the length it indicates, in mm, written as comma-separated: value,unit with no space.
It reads 19.80,mm
